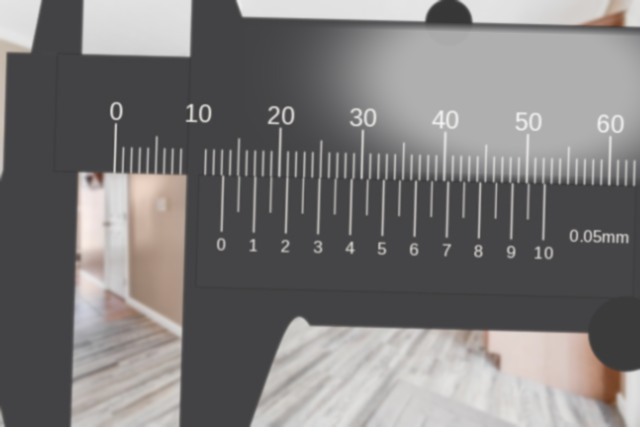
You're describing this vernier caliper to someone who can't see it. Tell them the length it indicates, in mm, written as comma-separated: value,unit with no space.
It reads 13.2,mm
